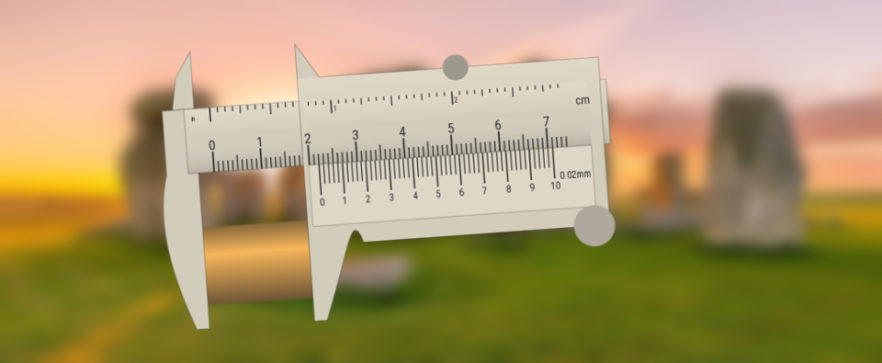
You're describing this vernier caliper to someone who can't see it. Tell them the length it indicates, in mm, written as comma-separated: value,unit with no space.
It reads 22.0,mm
